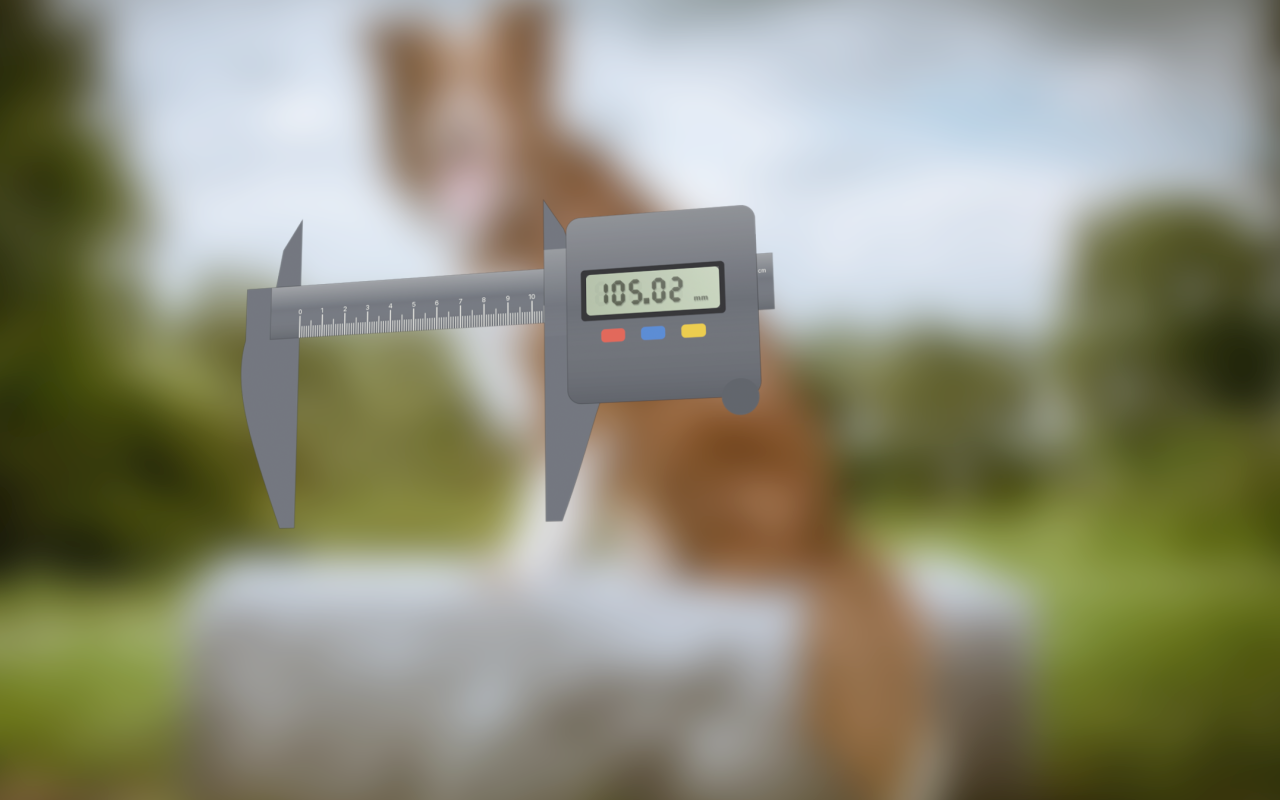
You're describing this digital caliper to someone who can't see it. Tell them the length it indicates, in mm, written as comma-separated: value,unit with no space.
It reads 105.02,mm
